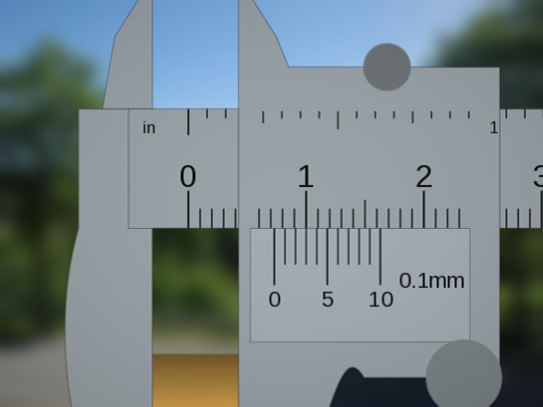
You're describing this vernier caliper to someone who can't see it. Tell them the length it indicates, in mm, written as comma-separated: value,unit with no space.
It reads 7.3,mm
